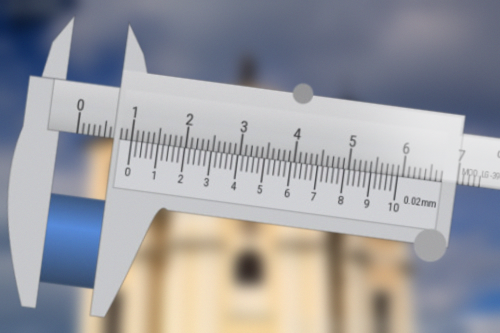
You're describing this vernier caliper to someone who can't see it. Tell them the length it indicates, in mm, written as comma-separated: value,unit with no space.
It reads 10.0,mm
